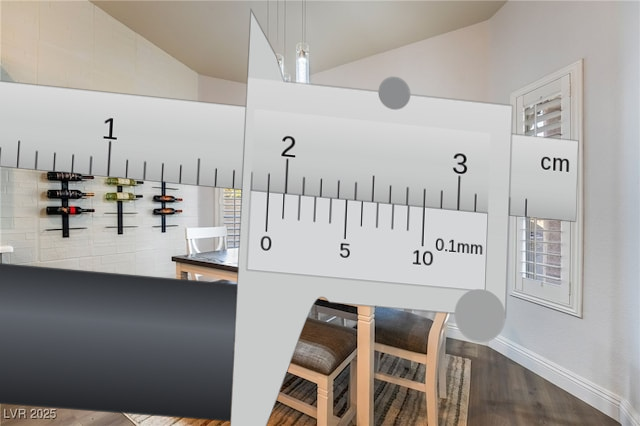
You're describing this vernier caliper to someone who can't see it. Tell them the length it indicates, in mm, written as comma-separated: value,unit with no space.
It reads 19.0,mm
